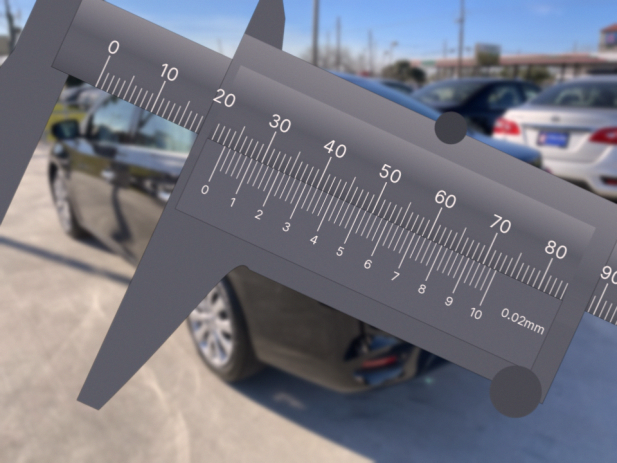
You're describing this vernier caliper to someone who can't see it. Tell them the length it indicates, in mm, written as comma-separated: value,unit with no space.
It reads 23.4,mm
